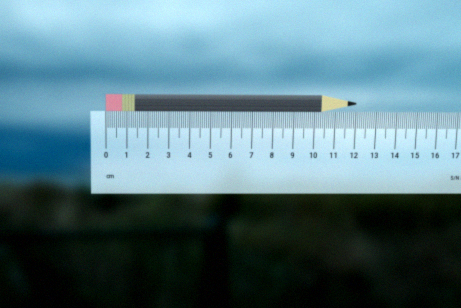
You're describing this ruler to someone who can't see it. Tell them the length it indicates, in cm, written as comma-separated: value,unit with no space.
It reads 12,cm
